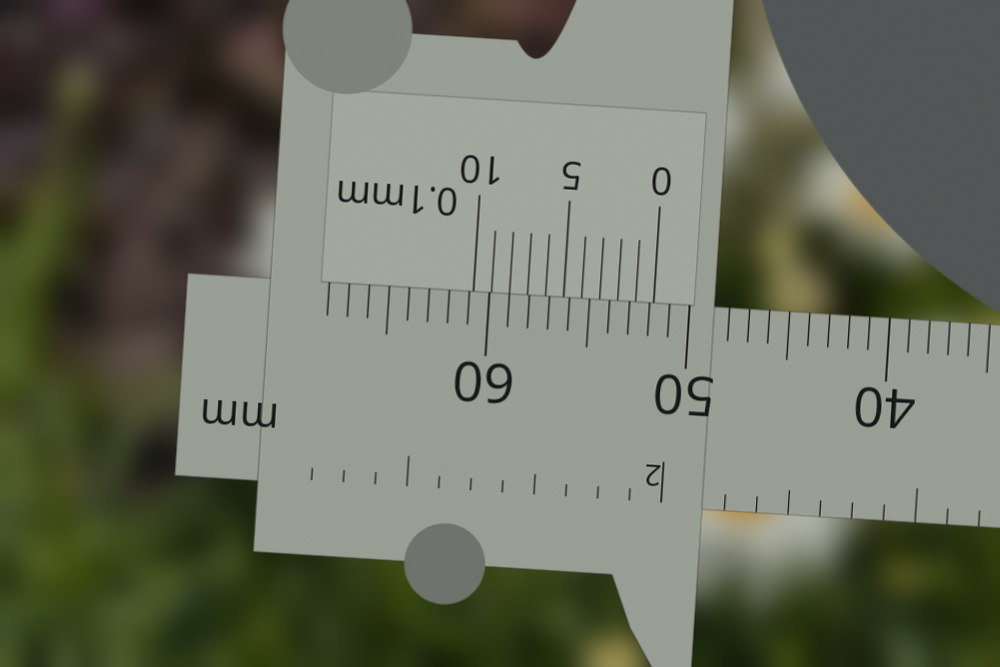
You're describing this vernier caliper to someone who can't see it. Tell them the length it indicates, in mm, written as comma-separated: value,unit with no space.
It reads 51.8,mm
